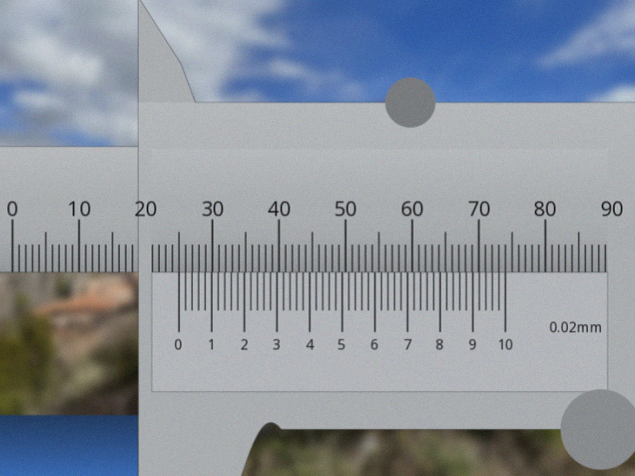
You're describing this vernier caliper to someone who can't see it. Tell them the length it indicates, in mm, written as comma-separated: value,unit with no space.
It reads 25.0,mm
